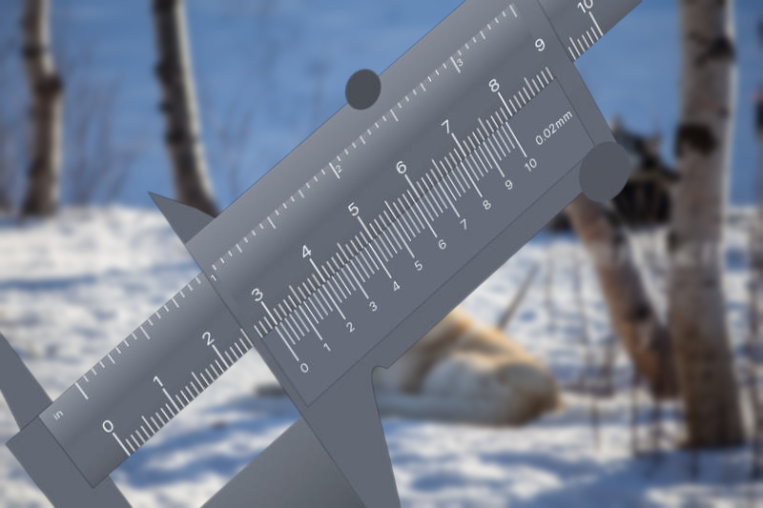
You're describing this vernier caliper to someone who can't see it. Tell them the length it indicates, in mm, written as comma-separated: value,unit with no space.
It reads 29.6,mm
